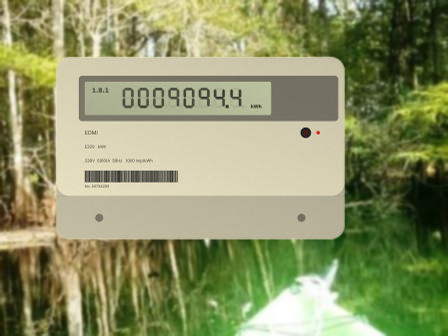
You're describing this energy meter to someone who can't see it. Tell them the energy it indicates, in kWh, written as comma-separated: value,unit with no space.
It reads 9094.4,kWh
